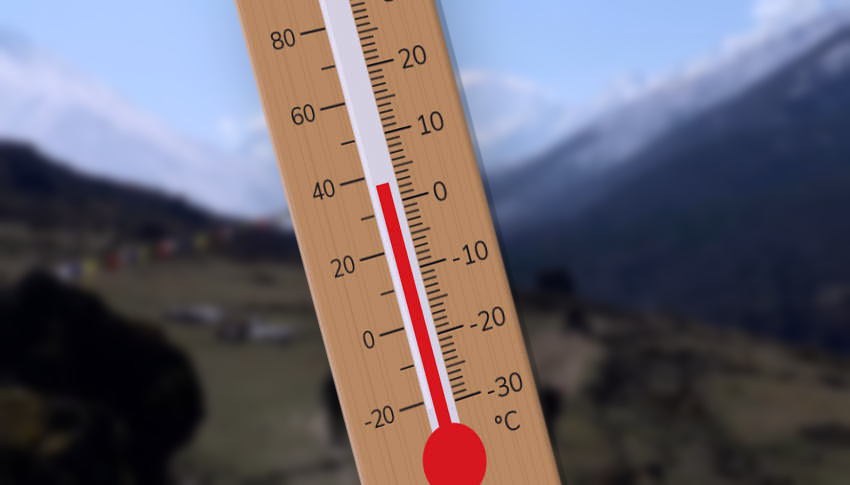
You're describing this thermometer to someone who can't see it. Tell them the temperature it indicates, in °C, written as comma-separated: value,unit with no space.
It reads 3,°C
